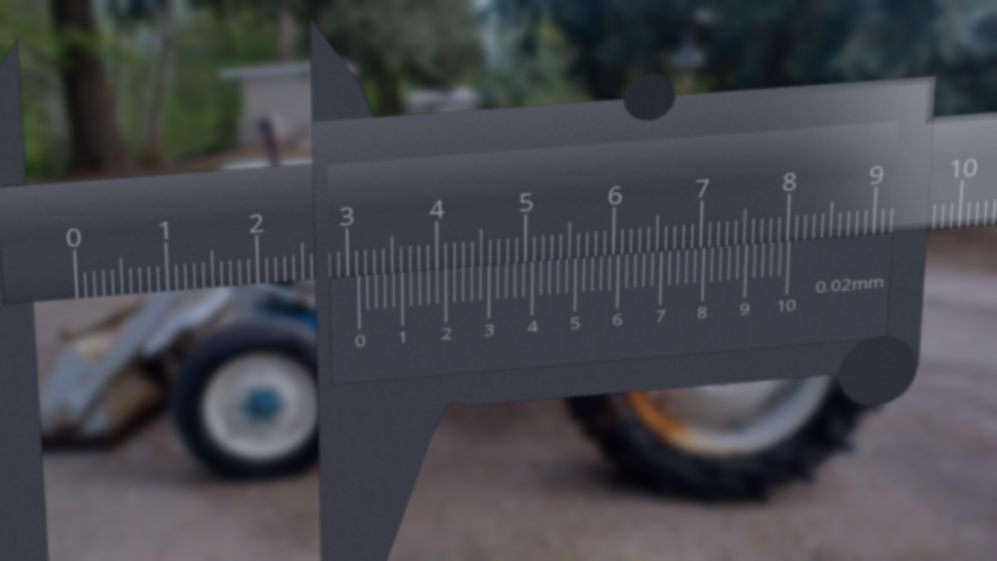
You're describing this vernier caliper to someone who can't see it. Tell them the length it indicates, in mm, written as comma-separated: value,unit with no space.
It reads 31.2,mm
